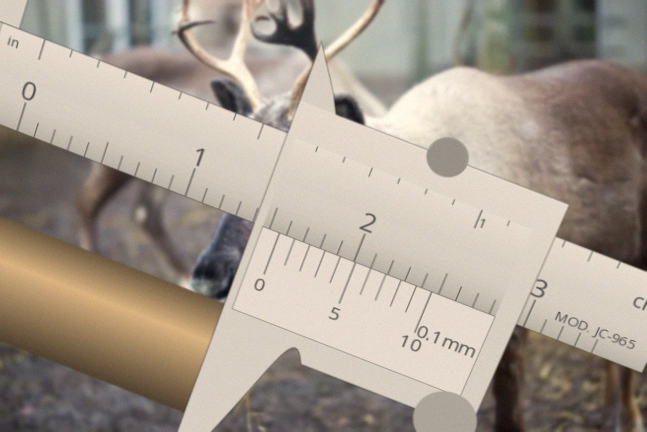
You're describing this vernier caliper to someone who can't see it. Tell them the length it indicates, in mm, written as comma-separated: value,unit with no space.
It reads 15.6,mm
